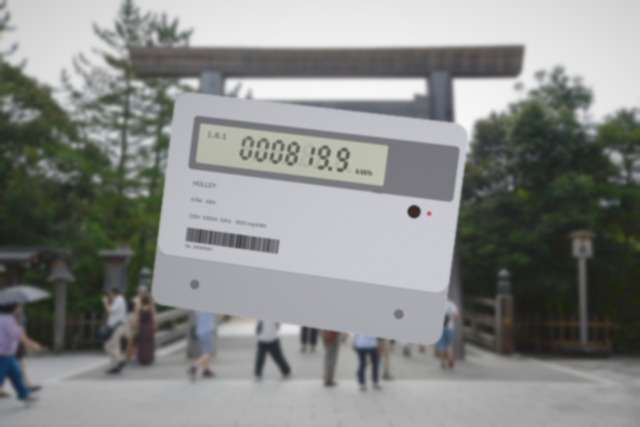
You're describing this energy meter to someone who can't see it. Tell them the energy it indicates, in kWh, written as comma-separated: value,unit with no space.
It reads 819.9,kWh
